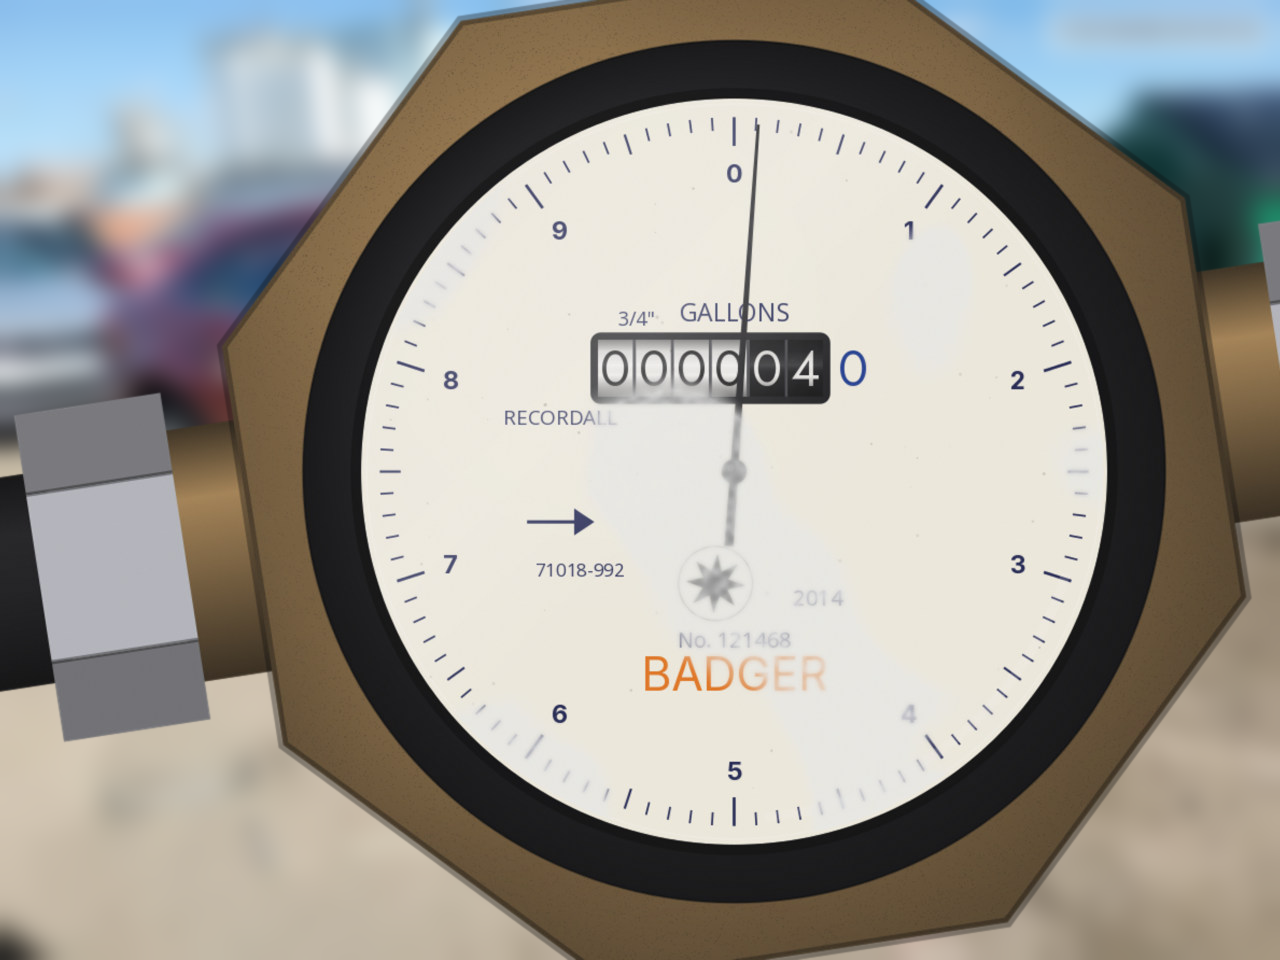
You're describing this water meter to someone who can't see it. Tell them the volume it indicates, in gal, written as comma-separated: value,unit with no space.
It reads 40.1,gal
